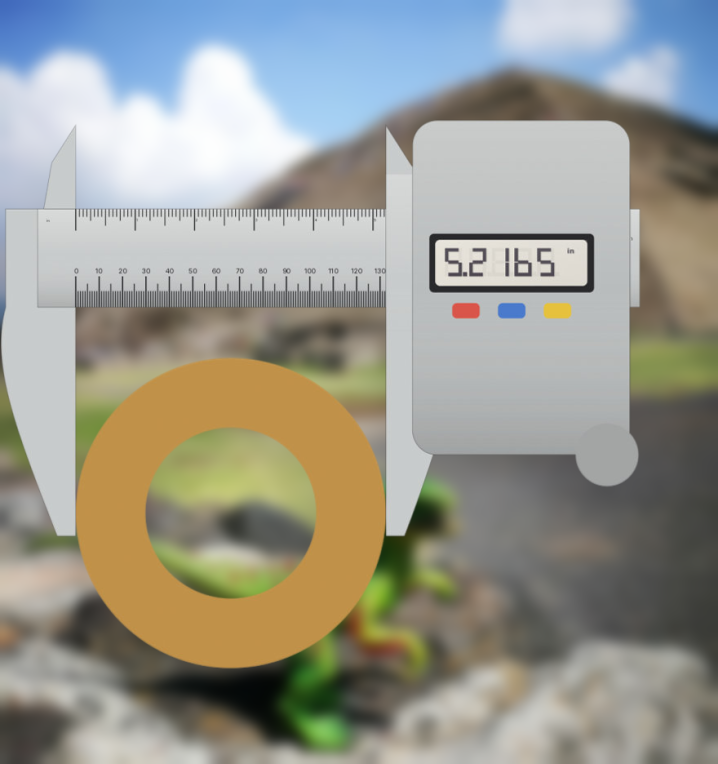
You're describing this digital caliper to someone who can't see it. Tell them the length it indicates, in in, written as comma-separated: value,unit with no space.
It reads 5.2165,in
